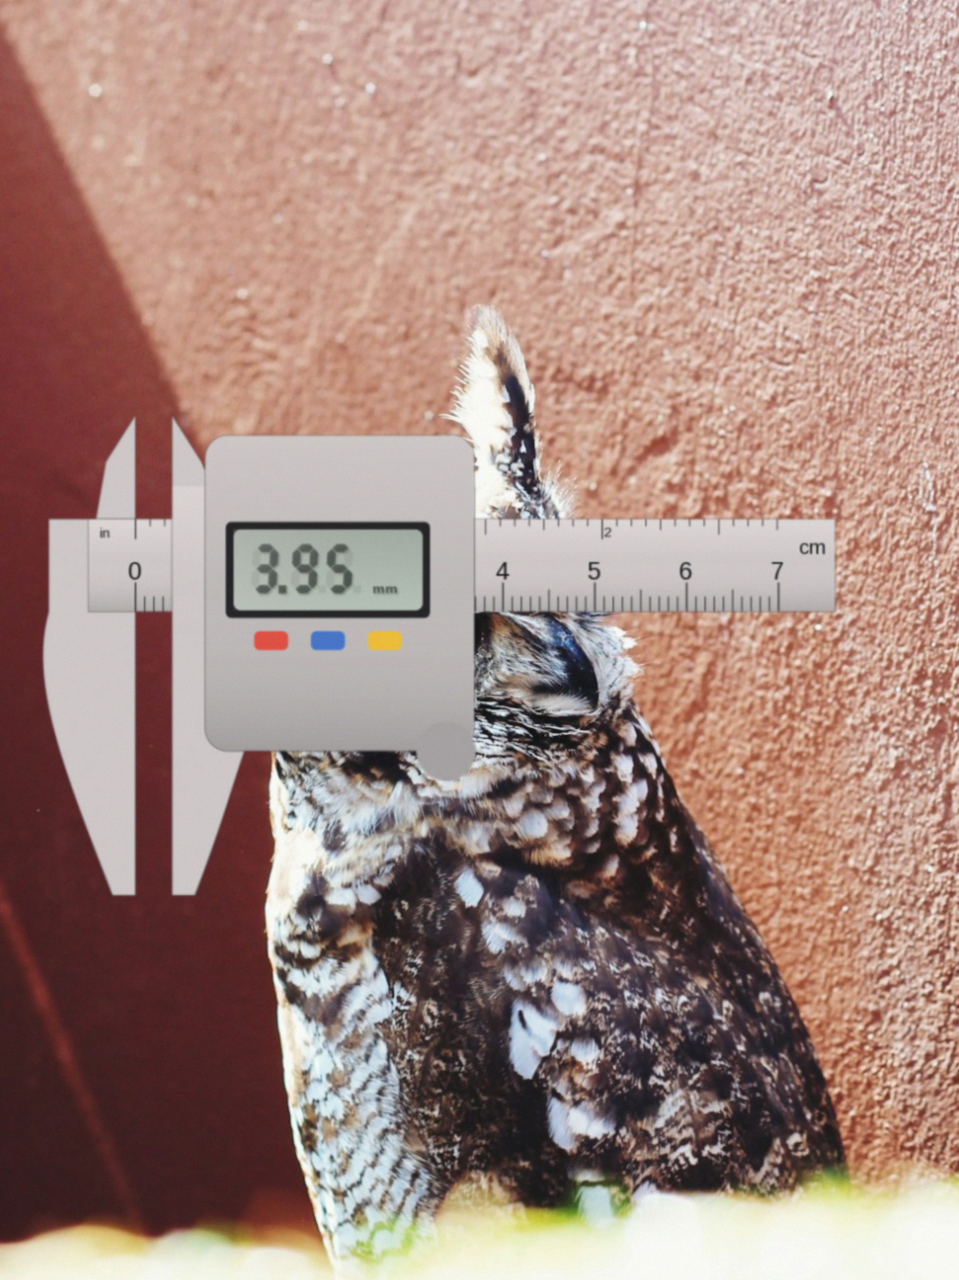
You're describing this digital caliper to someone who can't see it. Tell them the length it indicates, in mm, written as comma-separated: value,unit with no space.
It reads 3.95,mm
